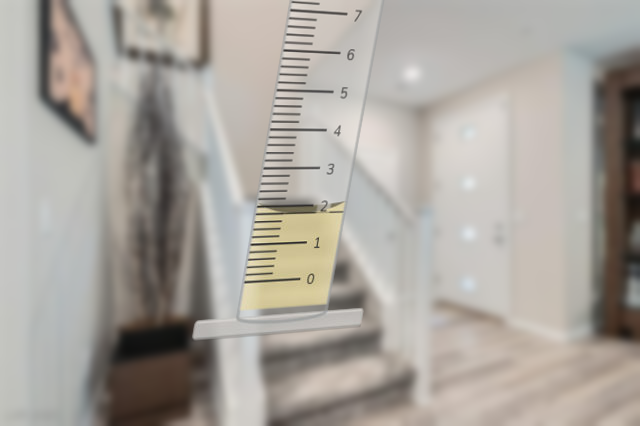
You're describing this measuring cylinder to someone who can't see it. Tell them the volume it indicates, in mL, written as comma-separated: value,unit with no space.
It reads 1.8,mL
